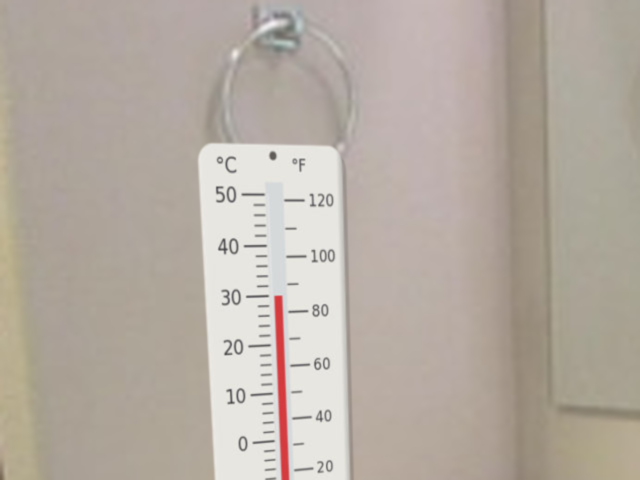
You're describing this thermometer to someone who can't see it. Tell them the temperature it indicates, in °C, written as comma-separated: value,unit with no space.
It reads 30,°C
